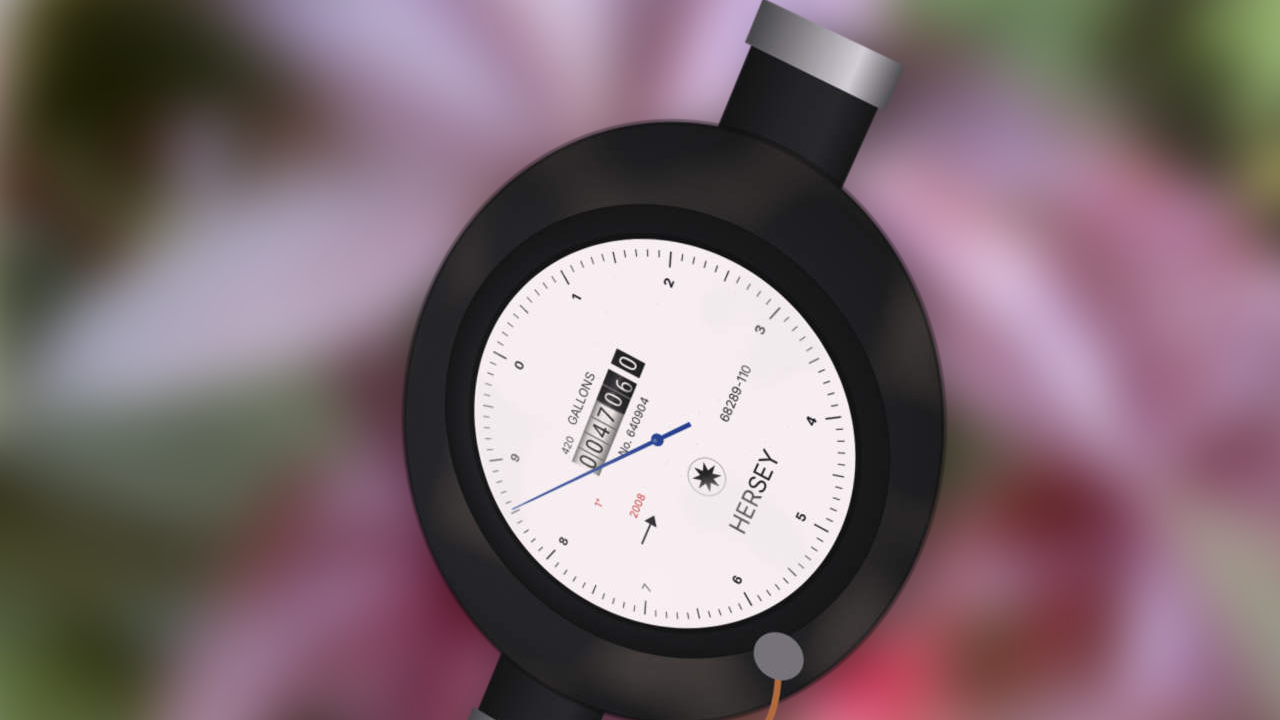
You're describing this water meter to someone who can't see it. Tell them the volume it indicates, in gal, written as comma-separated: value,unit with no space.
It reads 47058.5,gal
